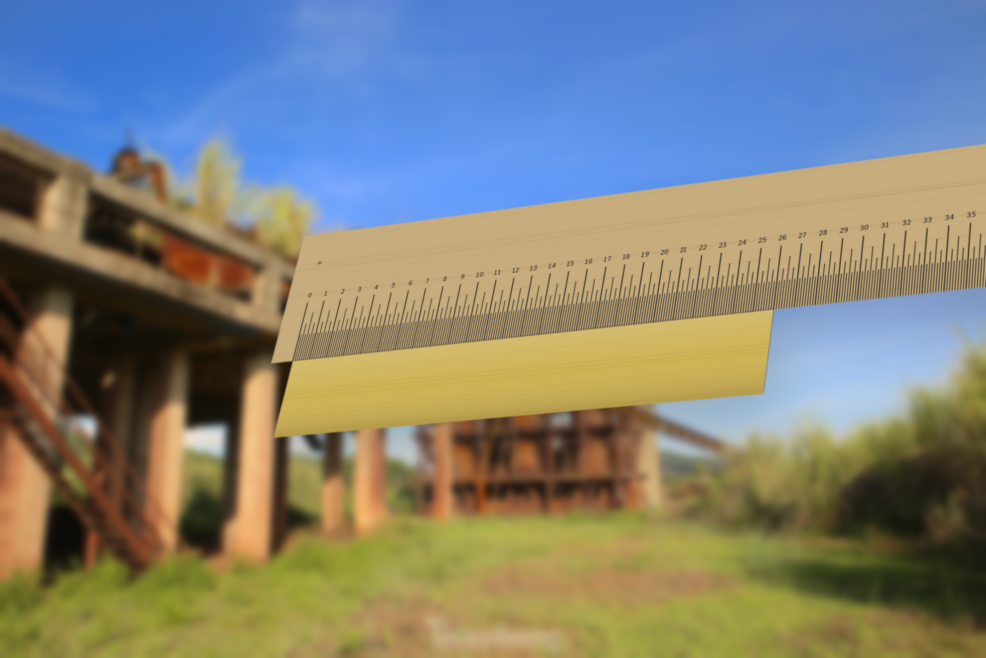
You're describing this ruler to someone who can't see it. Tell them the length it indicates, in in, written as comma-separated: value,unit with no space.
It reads 26,in
